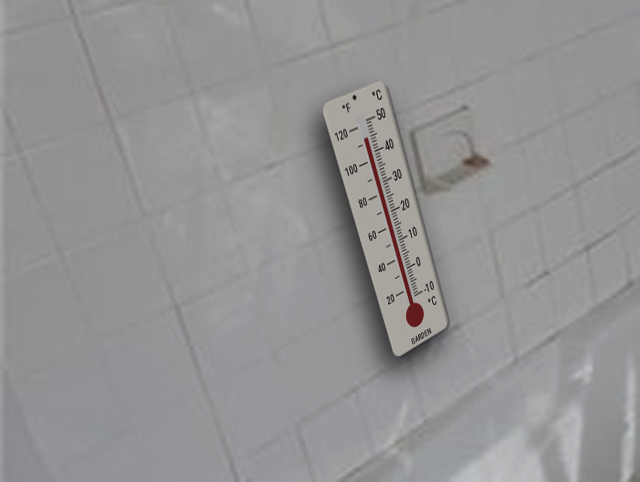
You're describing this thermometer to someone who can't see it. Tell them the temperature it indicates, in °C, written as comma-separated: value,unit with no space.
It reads 45,°C
